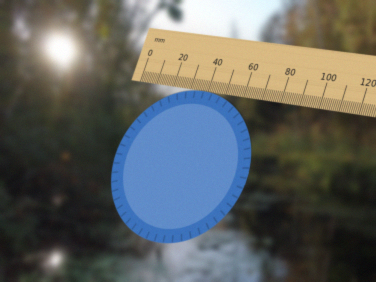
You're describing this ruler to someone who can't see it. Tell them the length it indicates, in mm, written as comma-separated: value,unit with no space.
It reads 75,mm
